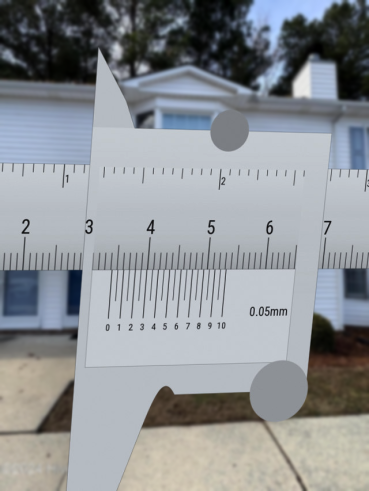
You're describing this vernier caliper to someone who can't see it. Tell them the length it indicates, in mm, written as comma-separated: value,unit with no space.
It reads 34.2,mm
